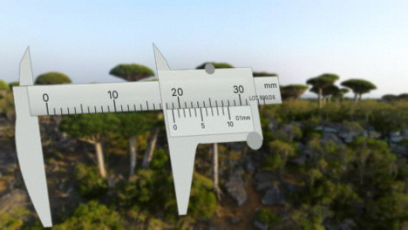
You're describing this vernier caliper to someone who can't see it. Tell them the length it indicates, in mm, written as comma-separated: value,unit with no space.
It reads 18.8,mm
